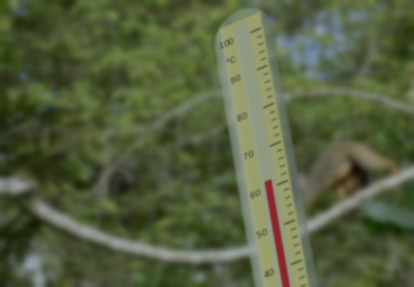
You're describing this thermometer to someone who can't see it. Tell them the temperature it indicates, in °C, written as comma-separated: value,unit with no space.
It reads 62,°C
